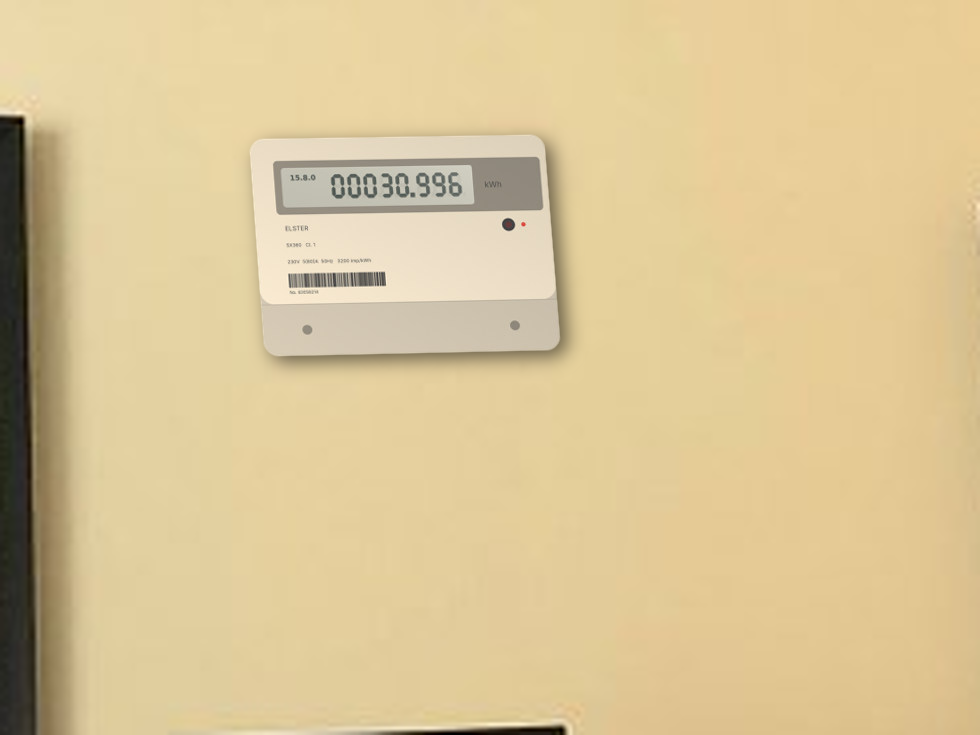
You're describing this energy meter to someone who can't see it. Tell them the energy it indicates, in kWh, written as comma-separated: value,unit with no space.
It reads 30.996,kWh
